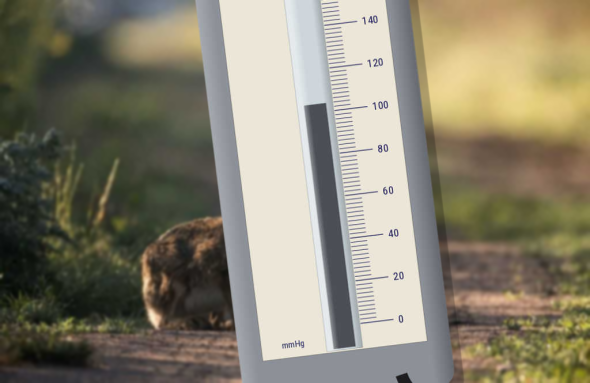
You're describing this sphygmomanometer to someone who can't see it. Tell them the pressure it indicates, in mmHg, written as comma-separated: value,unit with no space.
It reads 104,mmHg
